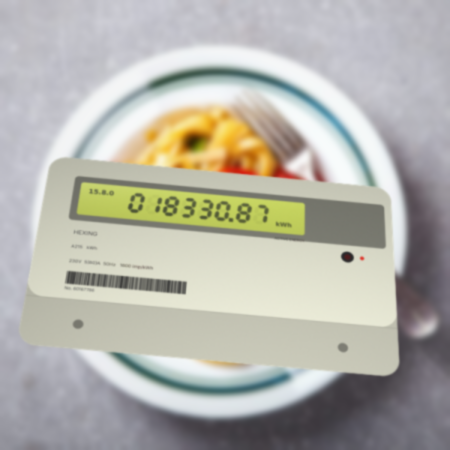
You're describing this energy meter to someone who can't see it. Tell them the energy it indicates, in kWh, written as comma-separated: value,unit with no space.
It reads 18330.87,kWh
